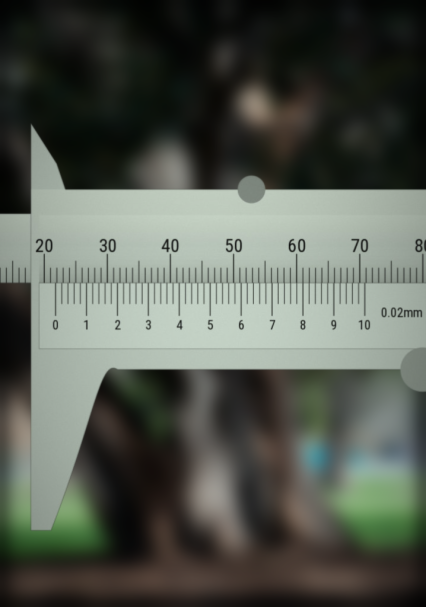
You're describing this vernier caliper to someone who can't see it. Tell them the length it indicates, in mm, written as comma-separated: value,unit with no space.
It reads 21.8,mm
